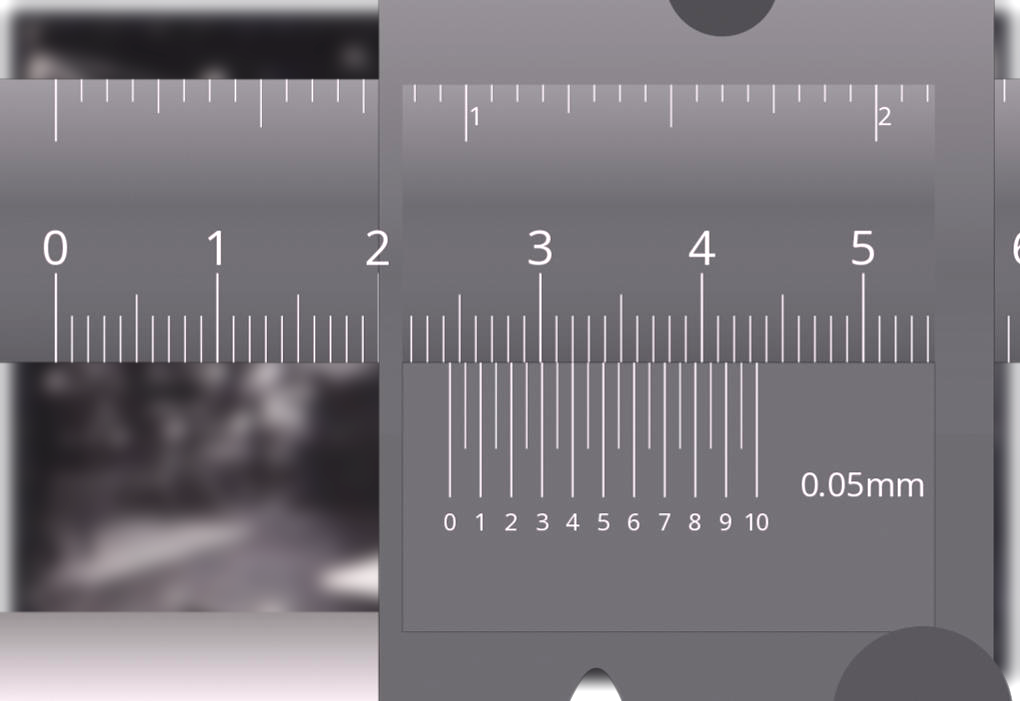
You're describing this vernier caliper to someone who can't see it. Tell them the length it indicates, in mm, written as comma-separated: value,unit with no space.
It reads 24.4,mm
